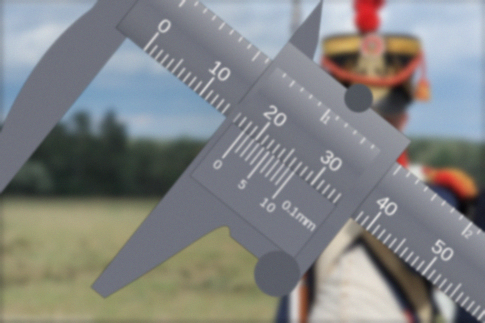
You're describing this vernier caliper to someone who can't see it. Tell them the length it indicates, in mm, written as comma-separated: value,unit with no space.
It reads 18.0,mm
